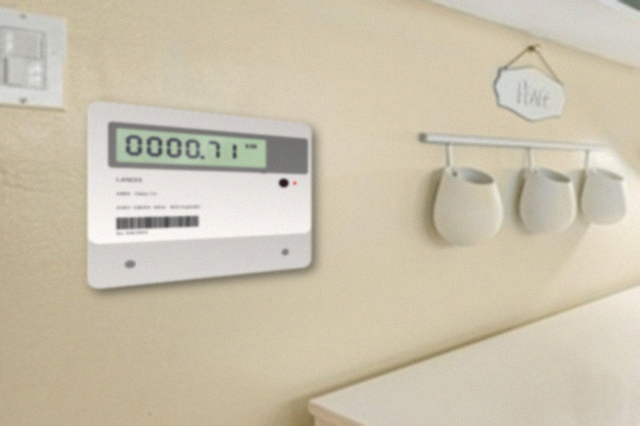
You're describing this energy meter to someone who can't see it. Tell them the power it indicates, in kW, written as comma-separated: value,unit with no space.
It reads 0.71,kW
